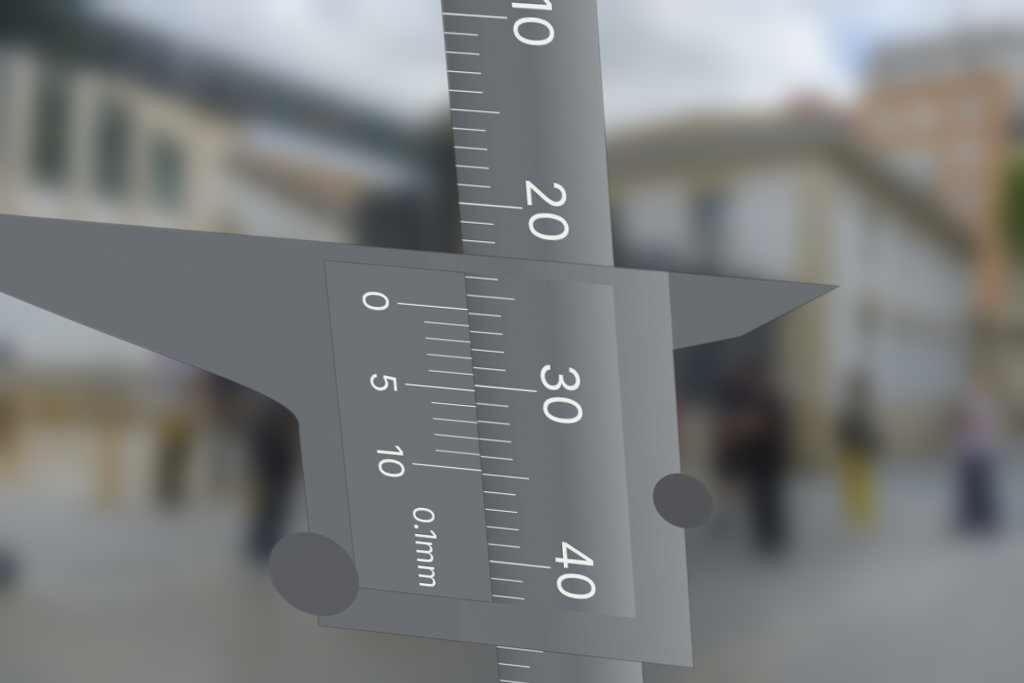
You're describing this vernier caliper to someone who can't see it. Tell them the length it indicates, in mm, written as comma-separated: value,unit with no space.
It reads 25.8,mm
